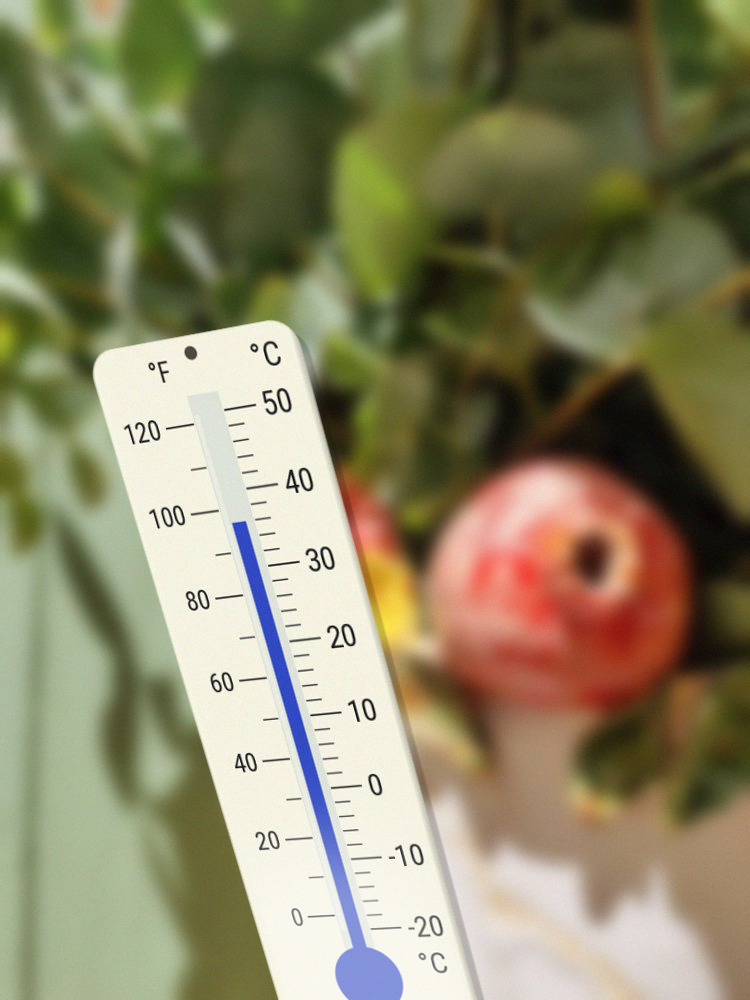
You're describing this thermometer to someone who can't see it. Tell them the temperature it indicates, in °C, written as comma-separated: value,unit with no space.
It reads 36,°C
